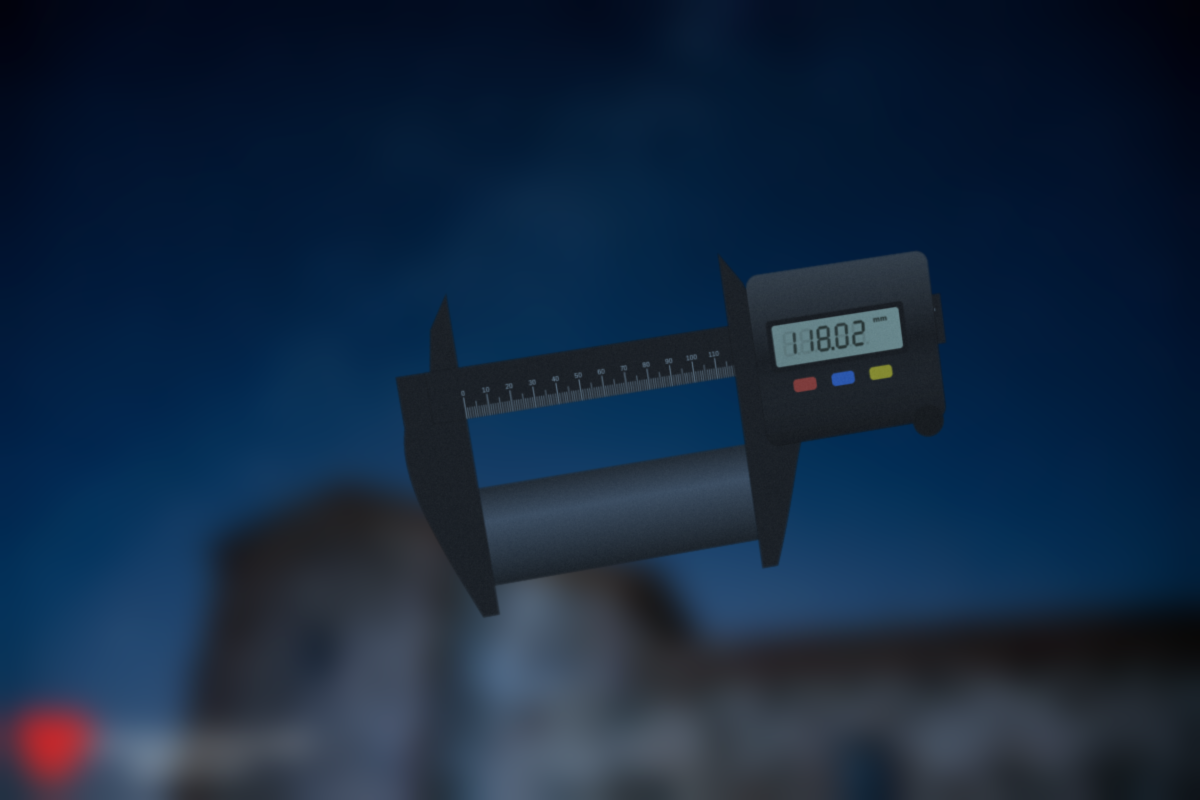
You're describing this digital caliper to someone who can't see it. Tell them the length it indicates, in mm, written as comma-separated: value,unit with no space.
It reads 118.02,mm
